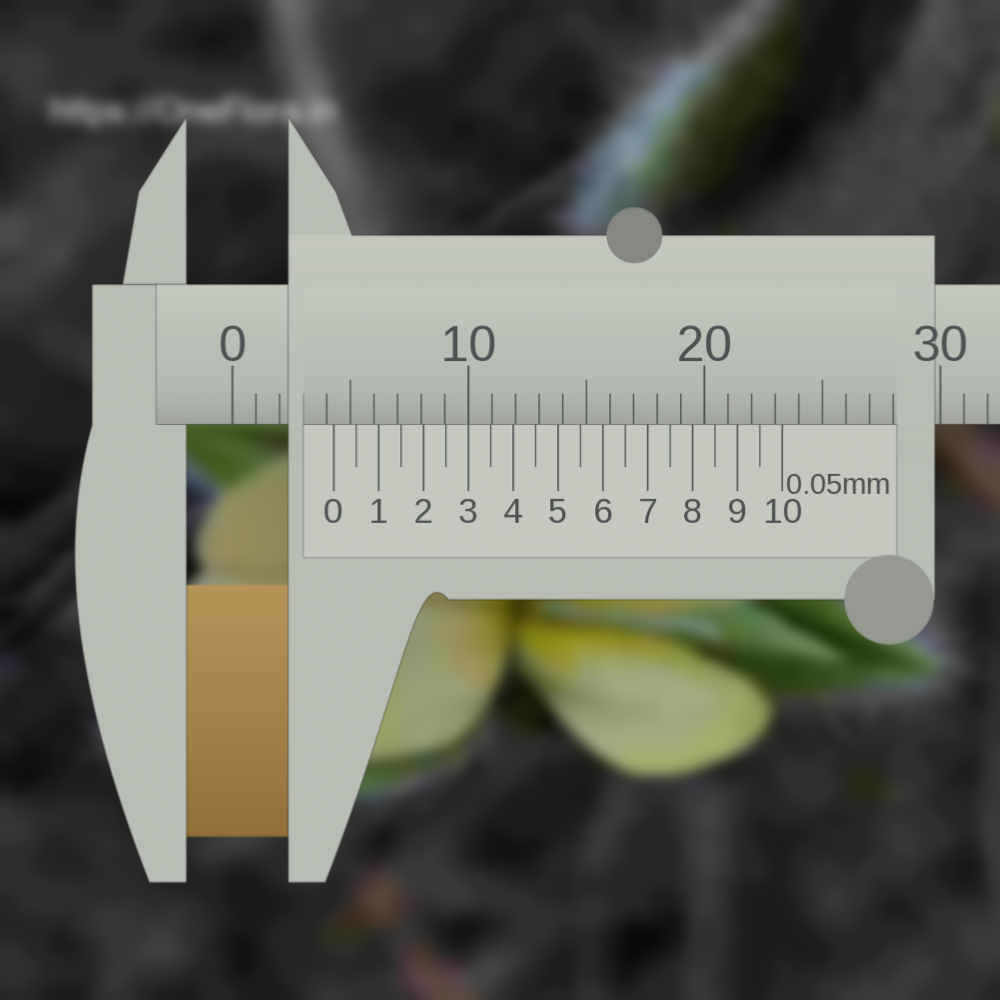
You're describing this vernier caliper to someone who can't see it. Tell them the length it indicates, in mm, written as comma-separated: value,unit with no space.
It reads 4.30,mm
